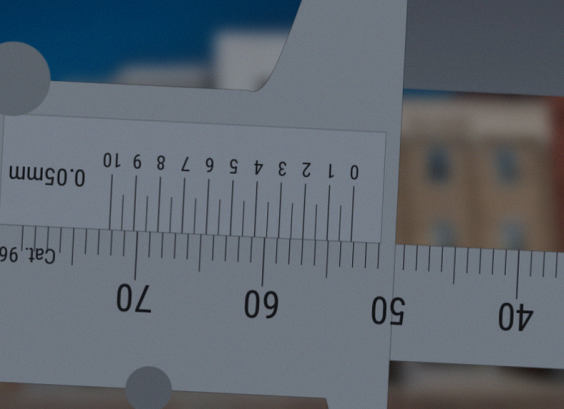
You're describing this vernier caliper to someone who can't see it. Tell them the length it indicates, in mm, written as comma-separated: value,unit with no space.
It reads 53.2,mm
